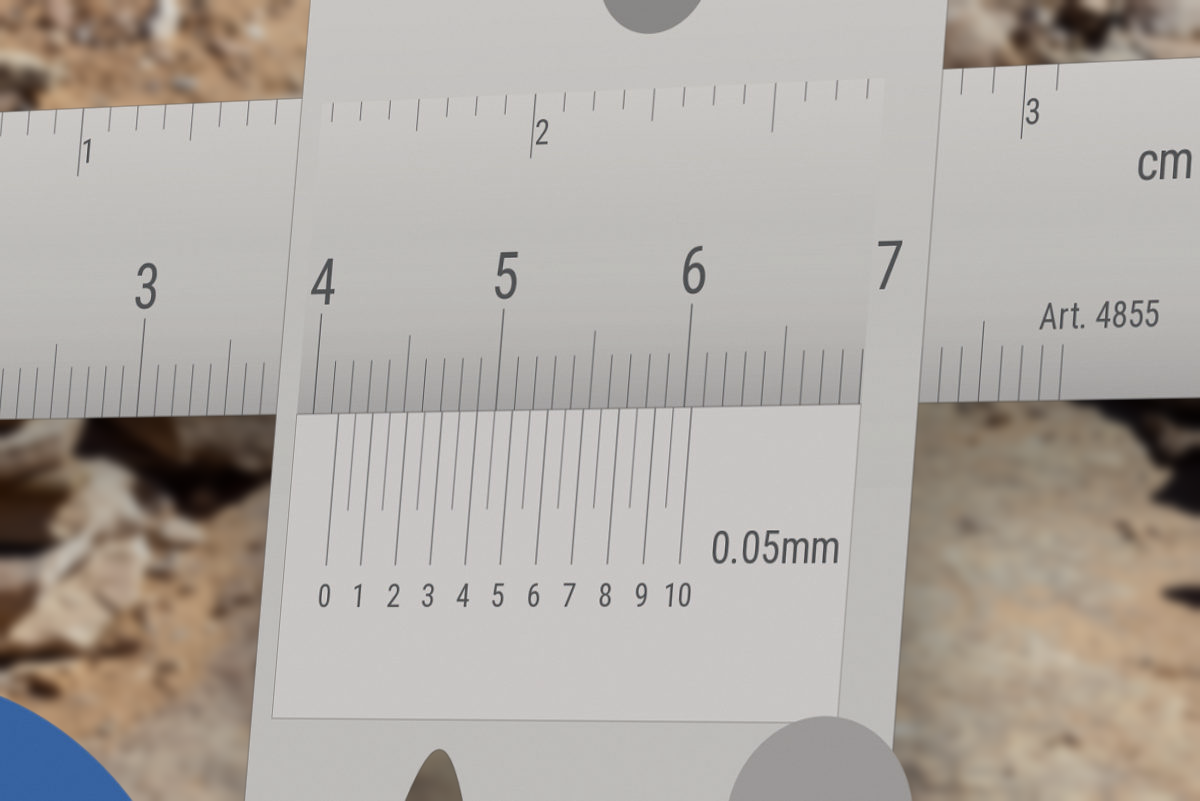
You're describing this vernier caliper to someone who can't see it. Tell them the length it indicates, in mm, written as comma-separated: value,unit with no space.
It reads 41.4,mm
